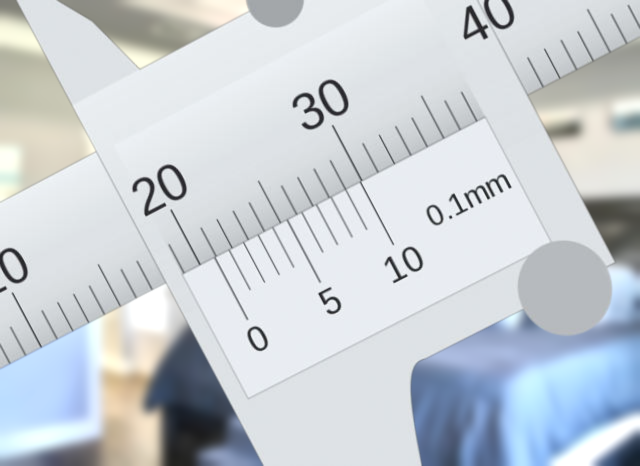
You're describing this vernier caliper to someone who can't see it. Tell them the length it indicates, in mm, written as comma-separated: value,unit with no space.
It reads 20.9,mm
